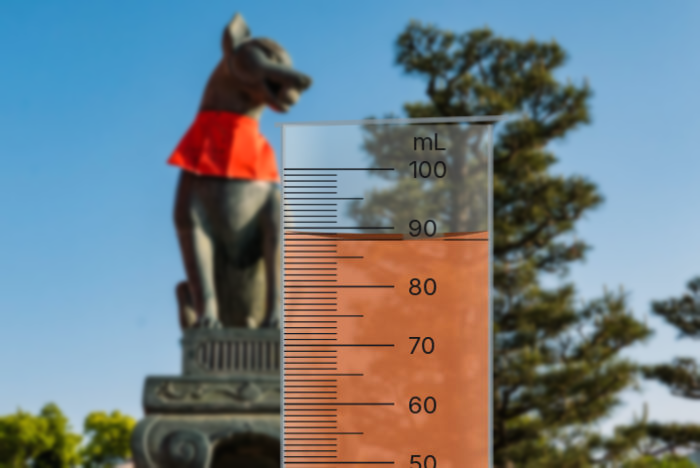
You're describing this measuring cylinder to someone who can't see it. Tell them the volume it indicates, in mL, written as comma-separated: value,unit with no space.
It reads 88,mL
